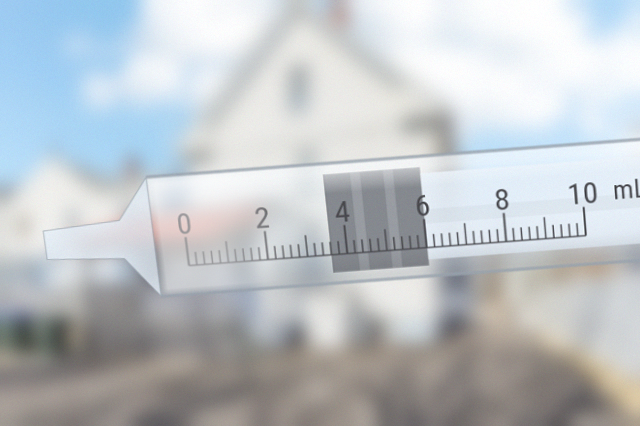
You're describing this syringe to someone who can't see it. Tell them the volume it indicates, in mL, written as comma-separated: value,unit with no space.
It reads 3.6,mL
